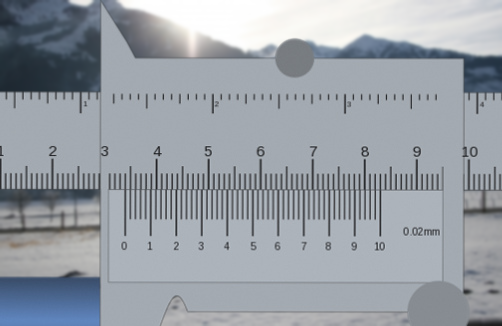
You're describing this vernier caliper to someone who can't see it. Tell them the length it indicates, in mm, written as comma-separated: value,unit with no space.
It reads 34.0,mm
